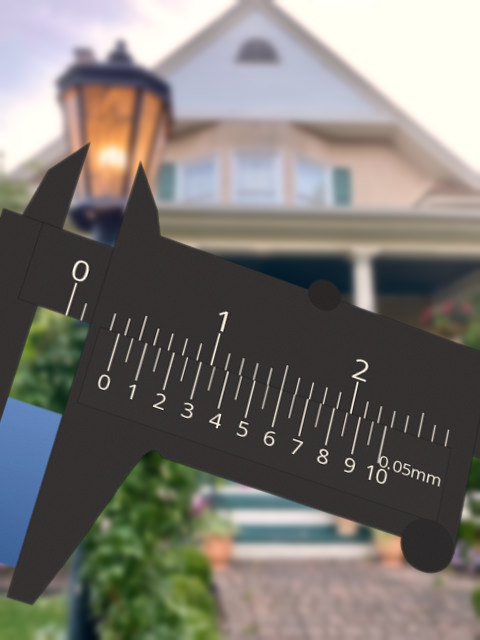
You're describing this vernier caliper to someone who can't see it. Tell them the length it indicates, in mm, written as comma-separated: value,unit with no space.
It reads 3.6,mm
